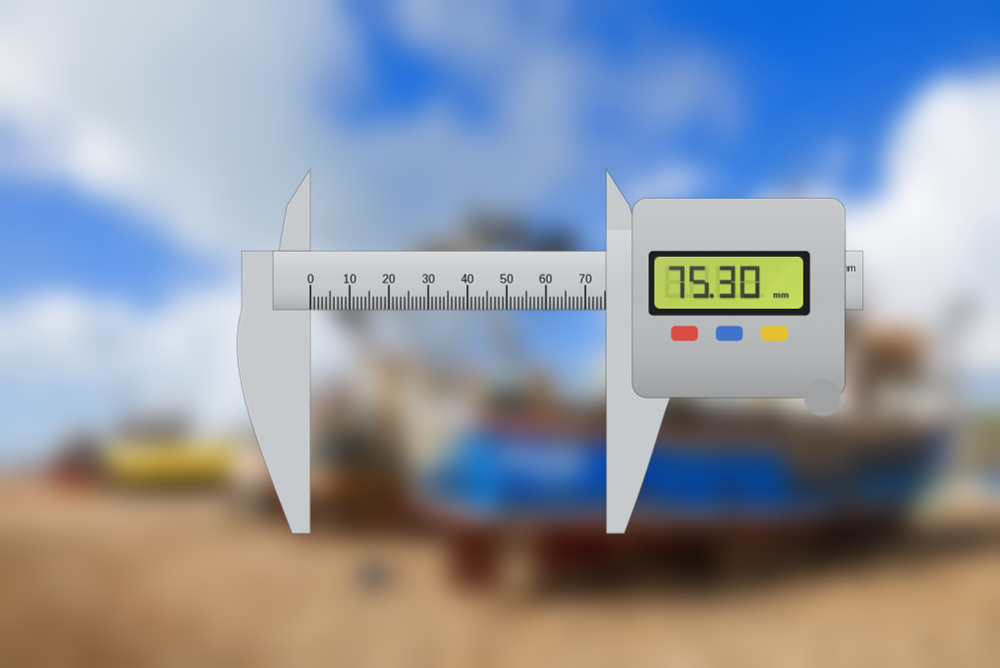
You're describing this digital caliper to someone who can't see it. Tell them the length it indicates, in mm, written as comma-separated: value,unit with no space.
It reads 75.30,mm
